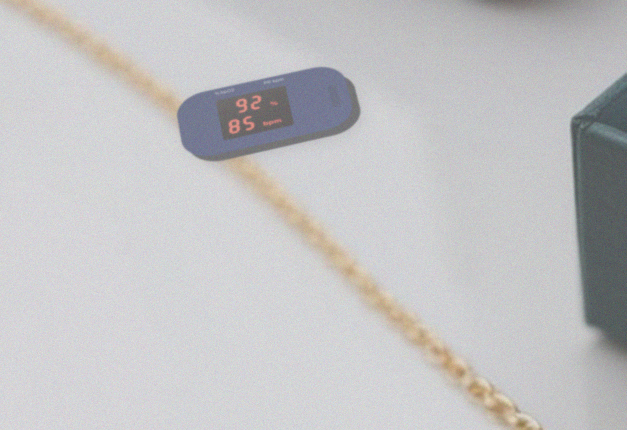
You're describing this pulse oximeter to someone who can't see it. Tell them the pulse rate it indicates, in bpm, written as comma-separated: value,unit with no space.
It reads 85,bpm
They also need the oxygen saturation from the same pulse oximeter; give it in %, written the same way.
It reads 92,%
